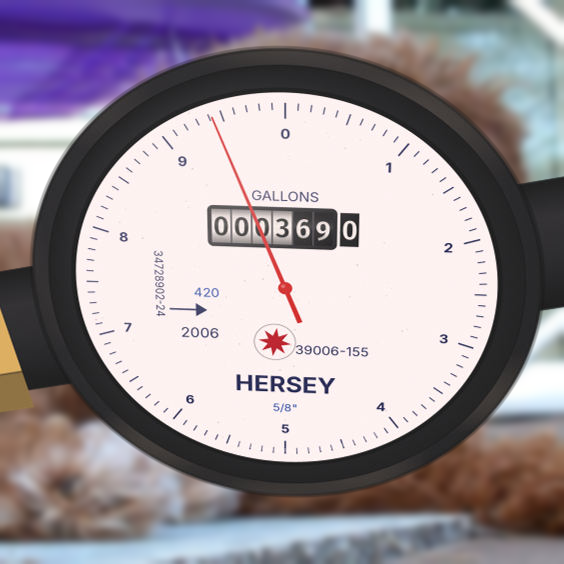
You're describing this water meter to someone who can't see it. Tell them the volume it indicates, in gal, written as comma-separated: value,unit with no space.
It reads 3689.4,gal
